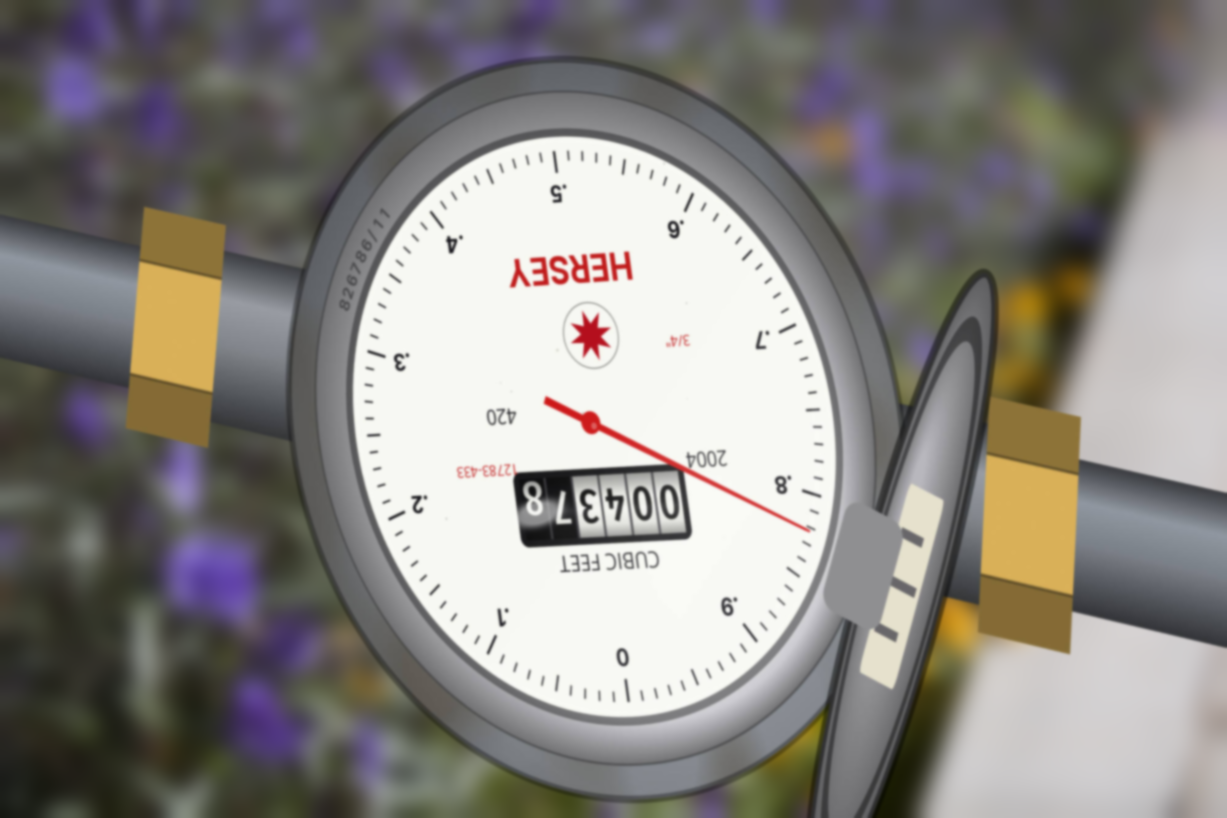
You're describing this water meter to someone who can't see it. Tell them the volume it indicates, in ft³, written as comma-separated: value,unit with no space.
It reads 4377.82,ft³
